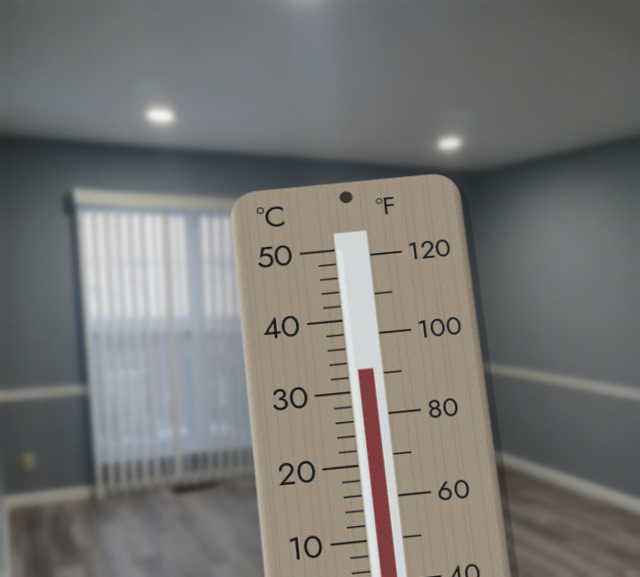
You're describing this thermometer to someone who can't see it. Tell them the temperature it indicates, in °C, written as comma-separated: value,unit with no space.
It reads 33,°C
